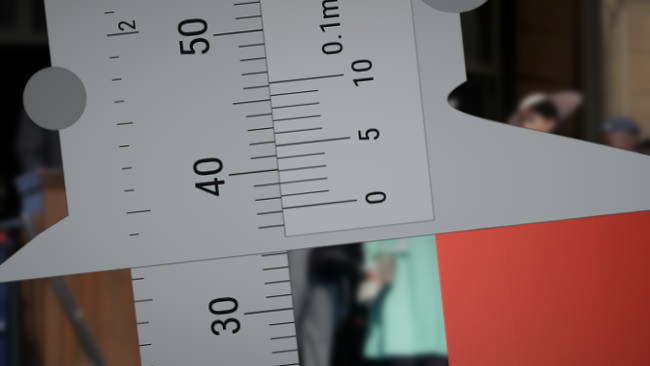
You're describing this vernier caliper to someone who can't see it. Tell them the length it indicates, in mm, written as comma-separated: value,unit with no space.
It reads 37.2,mm
